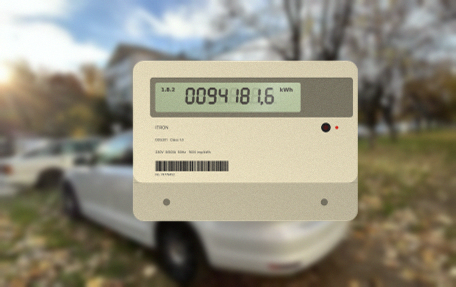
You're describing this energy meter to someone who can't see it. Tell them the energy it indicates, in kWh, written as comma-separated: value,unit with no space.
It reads 94181.6,kWh
